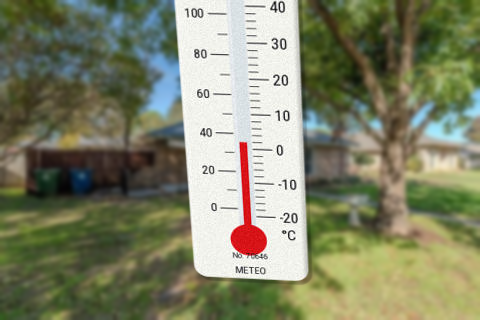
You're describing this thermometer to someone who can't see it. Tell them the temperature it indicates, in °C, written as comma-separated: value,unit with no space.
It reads 2,°C
